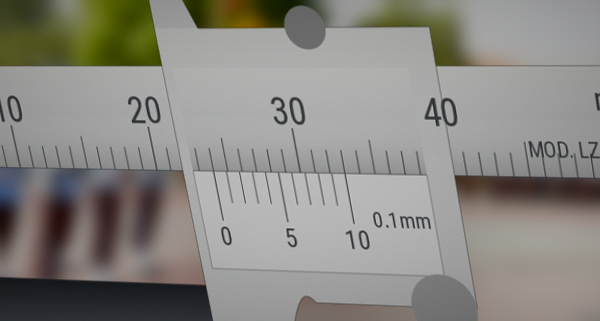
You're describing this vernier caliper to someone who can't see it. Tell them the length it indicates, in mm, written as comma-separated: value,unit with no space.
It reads 24.0,mm
